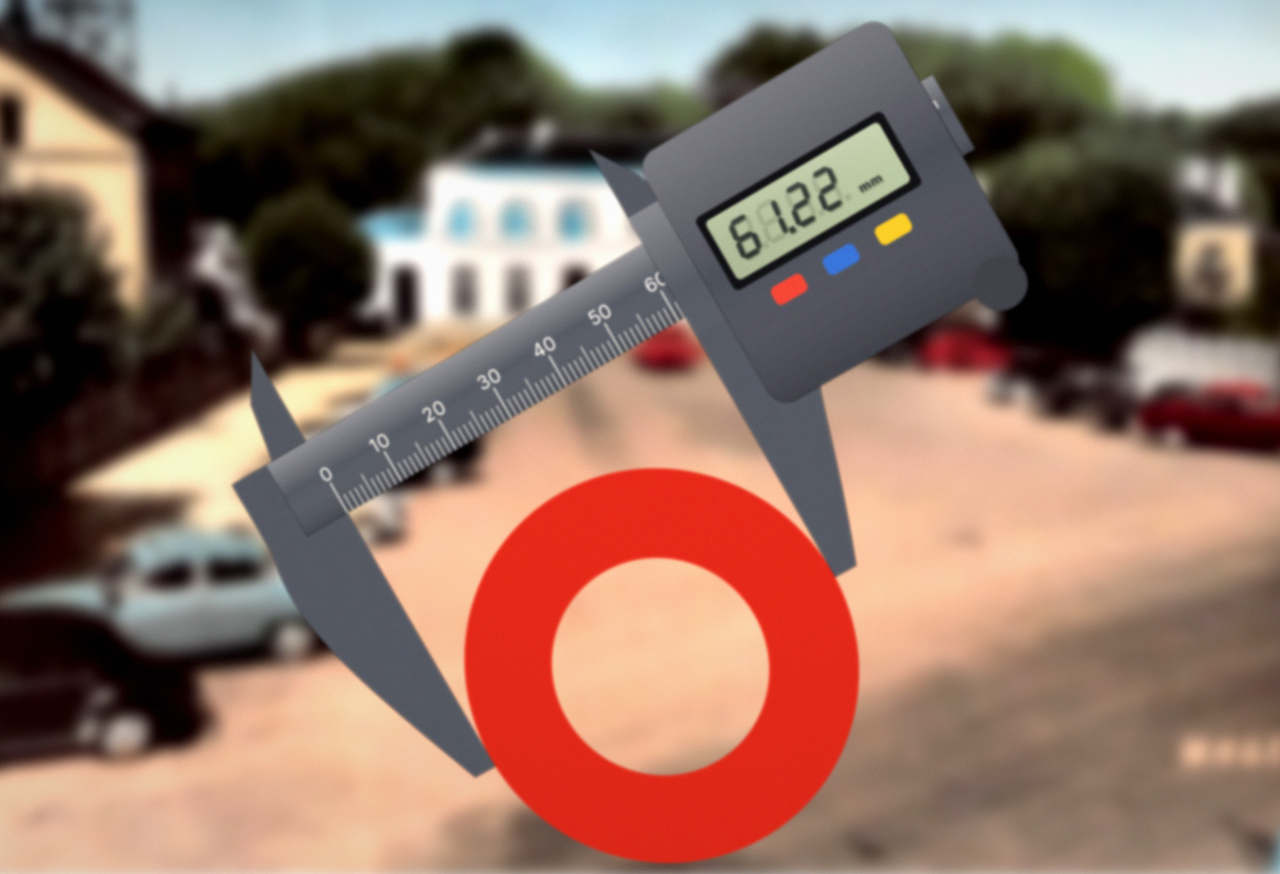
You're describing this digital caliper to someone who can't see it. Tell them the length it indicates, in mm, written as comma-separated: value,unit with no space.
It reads 61.22,mm
